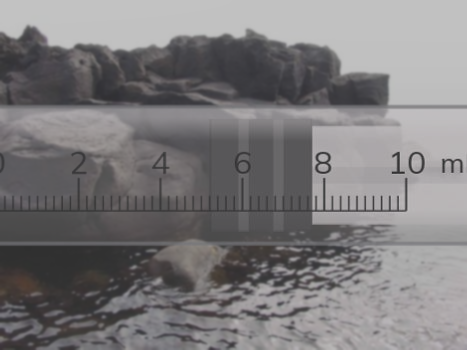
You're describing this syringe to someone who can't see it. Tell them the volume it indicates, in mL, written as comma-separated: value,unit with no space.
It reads 5.2,mL
